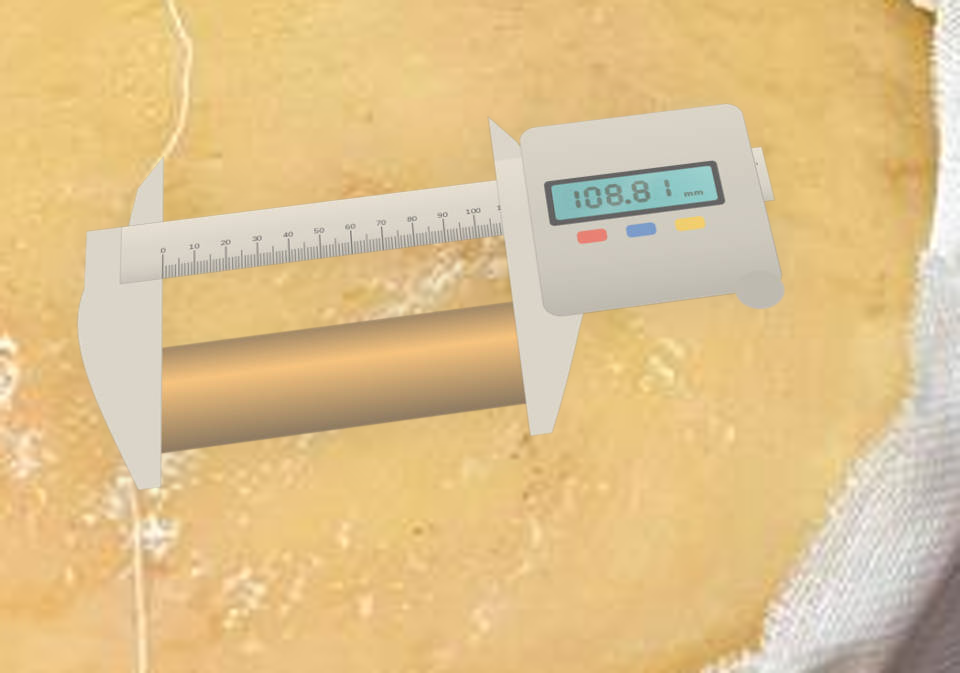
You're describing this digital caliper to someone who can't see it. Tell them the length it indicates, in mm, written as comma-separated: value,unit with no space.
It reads 108.81,mm
